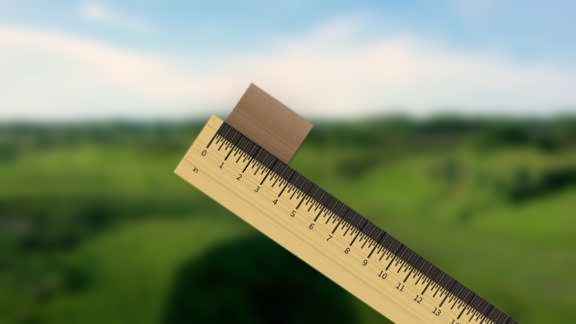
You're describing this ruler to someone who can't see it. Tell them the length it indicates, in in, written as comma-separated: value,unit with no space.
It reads 3.5,in
